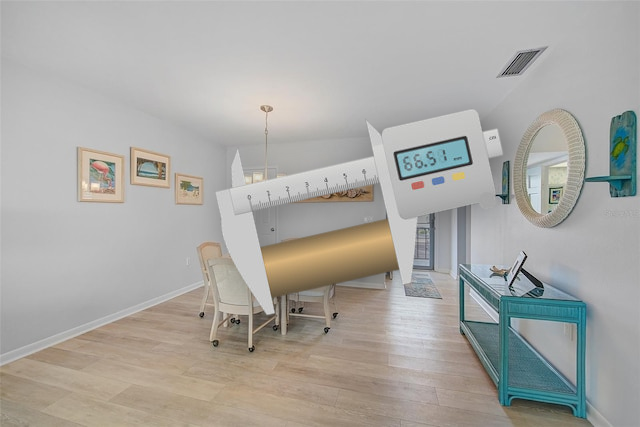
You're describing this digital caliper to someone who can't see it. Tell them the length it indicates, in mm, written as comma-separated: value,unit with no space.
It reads 66.51,mm
